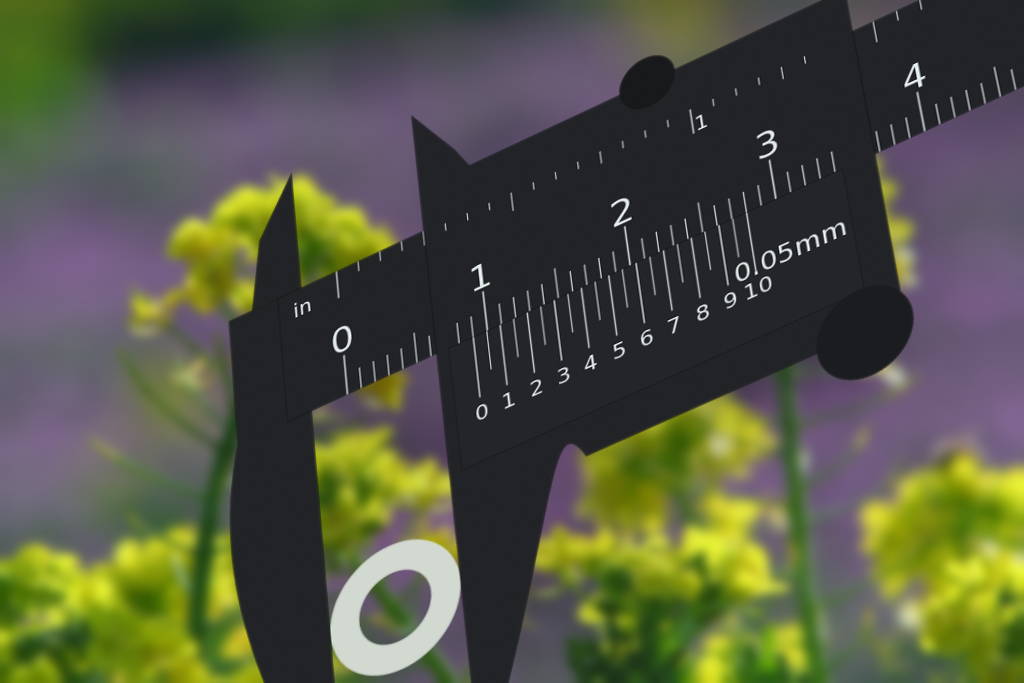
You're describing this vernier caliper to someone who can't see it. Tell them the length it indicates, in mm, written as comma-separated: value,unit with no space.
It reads 9.0,mm
